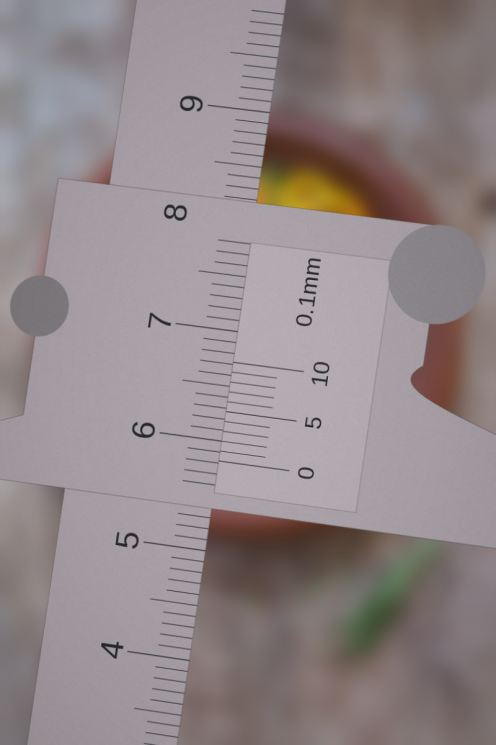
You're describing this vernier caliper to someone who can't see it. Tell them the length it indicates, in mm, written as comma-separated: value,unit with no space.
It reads 58.2,mm
